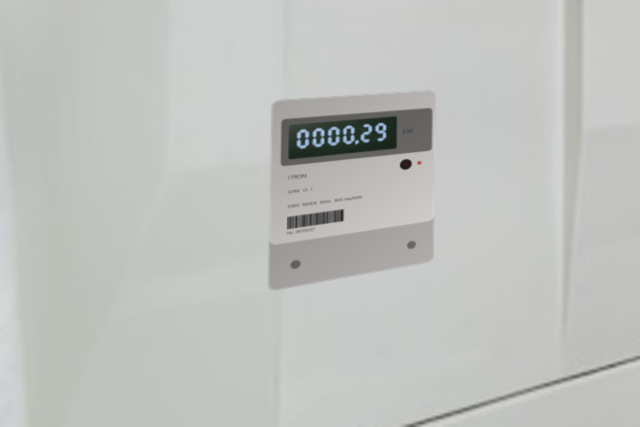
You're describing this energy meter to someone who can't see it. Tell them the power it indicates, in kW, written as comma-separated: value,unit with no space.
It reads 0.29,kW
